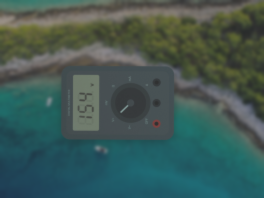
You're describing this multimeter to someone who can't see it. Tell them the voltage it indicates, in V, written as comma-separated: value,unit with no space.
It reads 154,V
